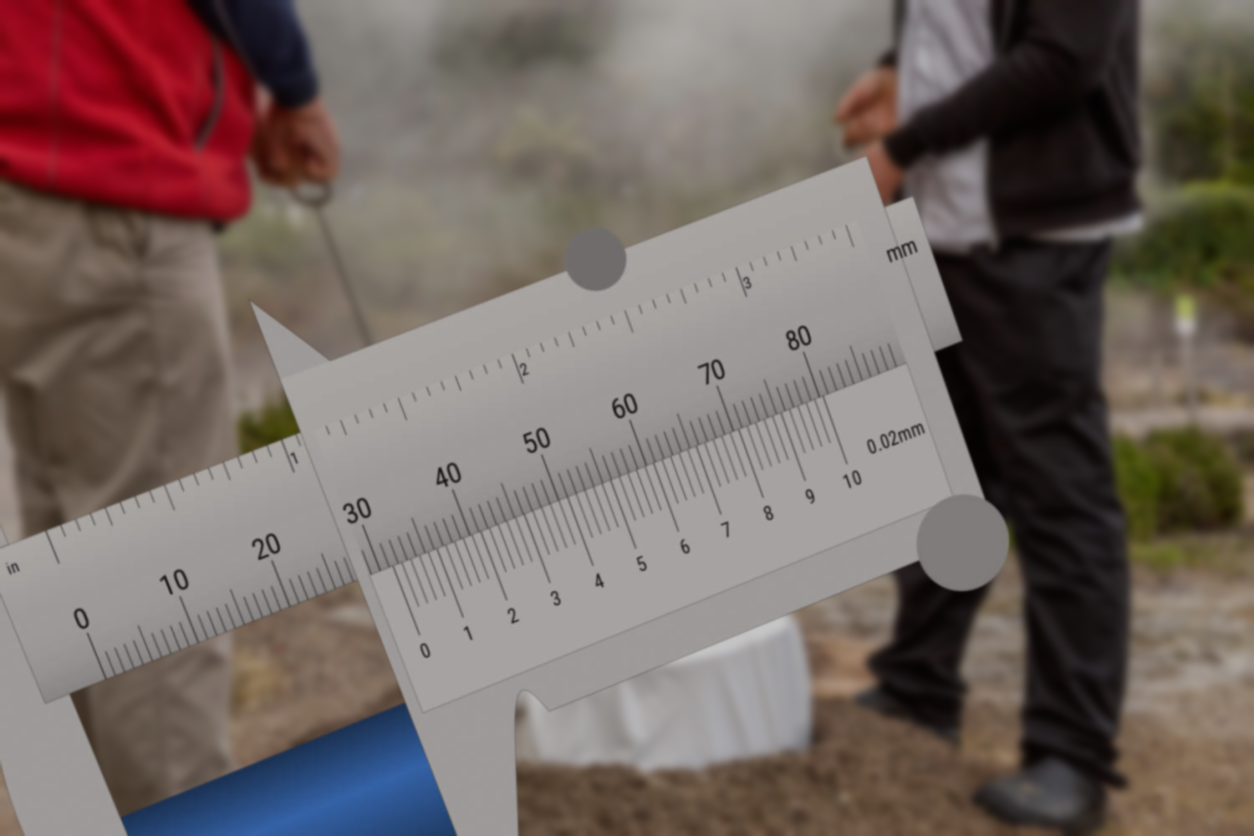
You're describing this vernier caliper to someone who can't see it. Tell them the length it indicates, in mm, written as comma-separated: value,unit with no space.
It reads 31.4,mm
